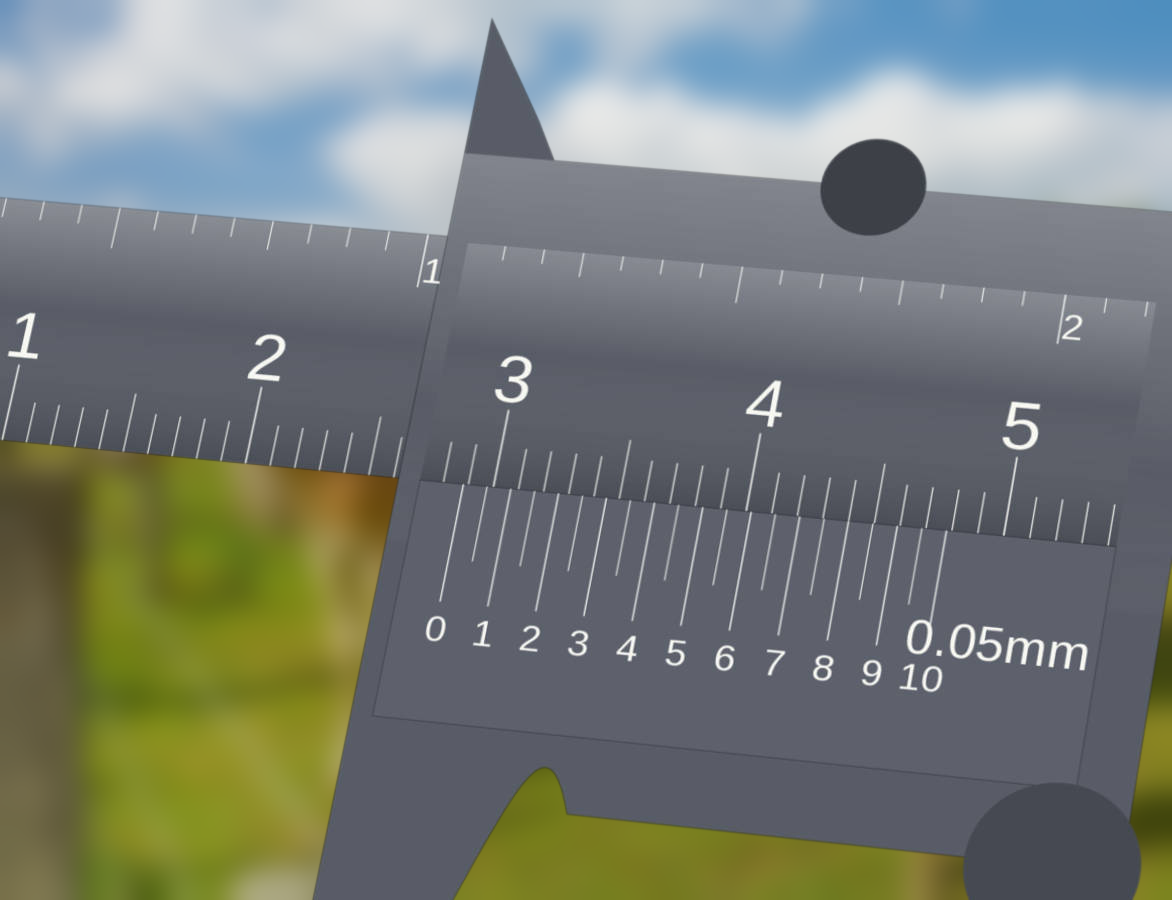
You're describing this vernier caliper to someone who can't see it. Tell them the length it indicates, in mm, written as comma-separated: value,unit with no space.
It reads 28.80,mm
